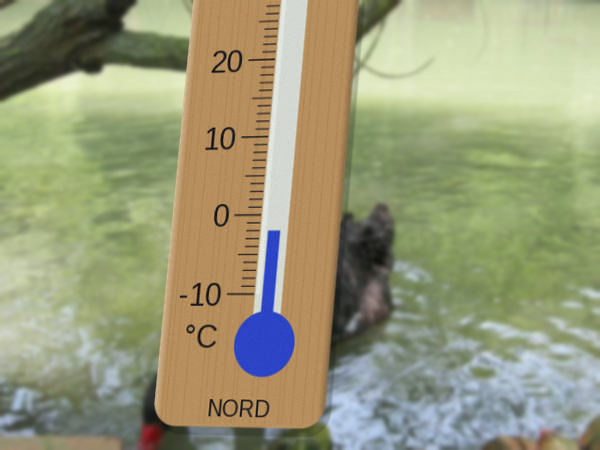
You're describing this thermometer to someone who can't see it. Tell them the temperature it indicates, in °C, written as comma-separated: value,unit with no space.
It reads -2,°C
